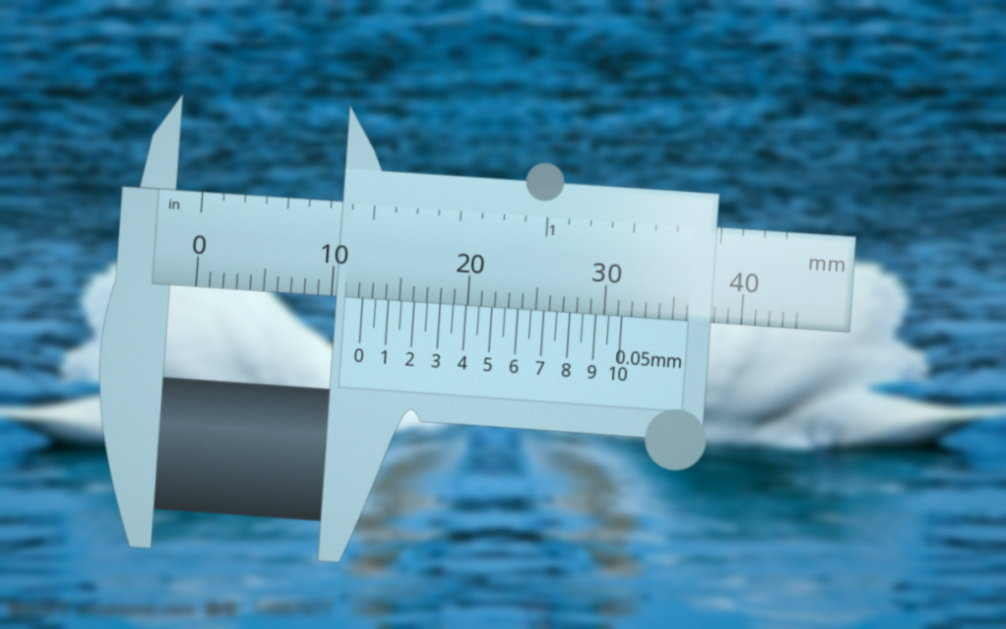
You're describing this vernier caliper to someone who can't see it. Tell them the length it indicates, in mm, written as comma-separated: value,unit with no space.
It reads 12.3,mm
